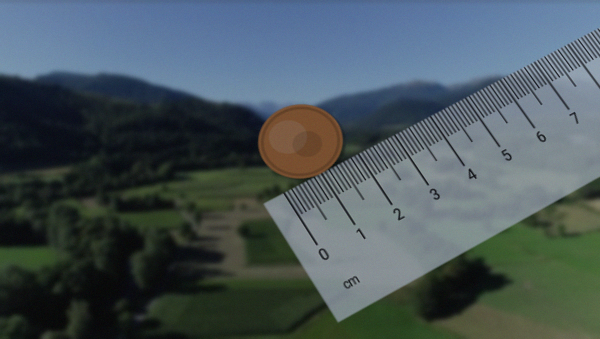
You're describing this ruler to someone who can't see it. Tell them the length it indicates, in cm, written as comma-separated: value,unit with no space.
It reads 2,cm
